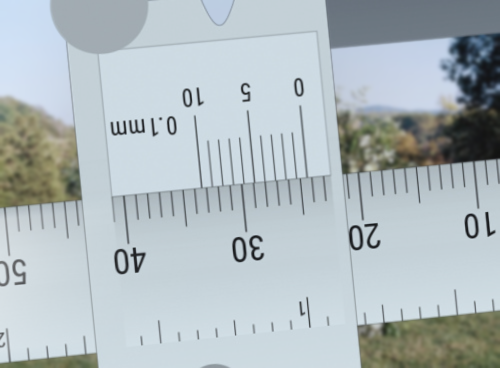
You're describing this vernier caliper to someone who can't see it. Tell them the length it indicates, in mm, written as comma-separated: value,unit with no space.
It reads 24.4,mm
